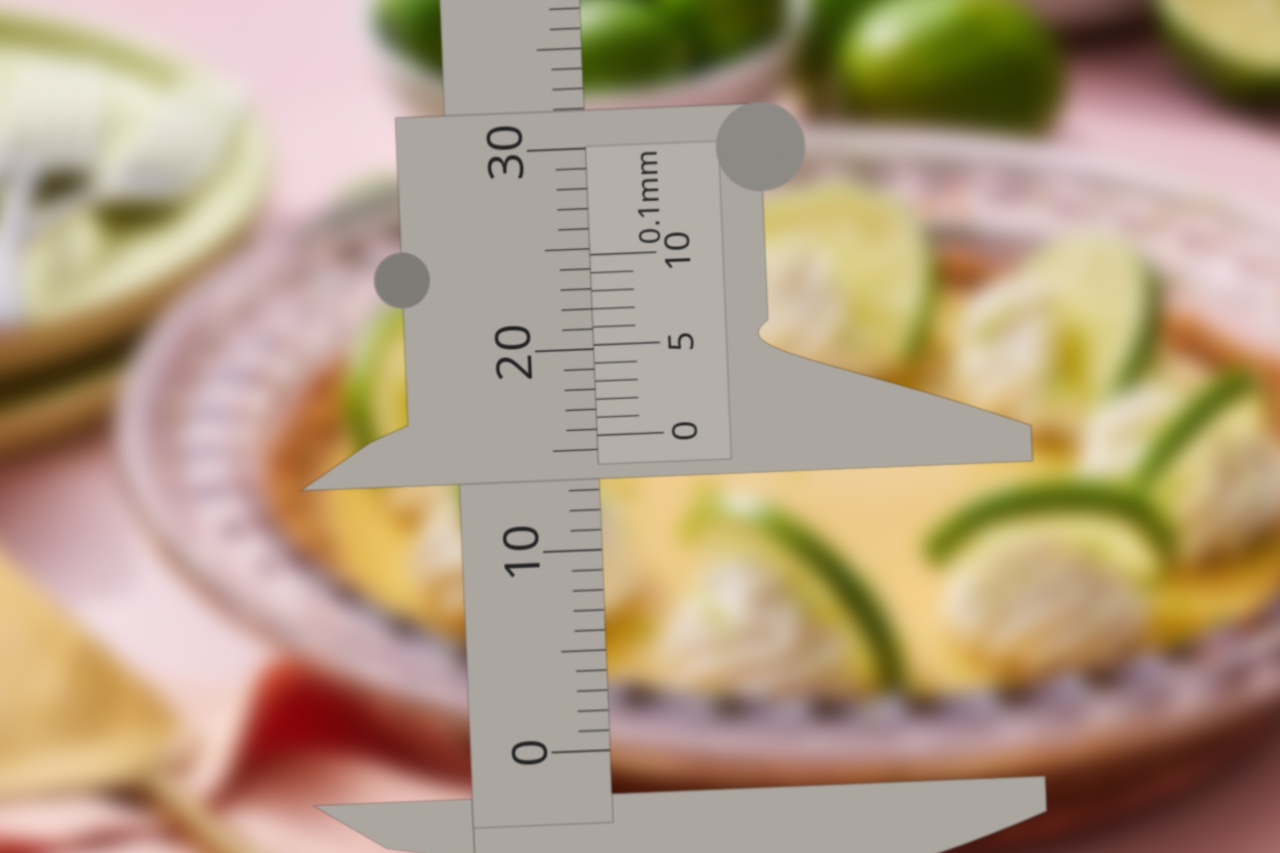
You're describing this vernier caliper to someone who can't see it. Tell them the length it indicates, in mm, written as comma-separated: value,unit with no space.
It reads 15.7,mm
